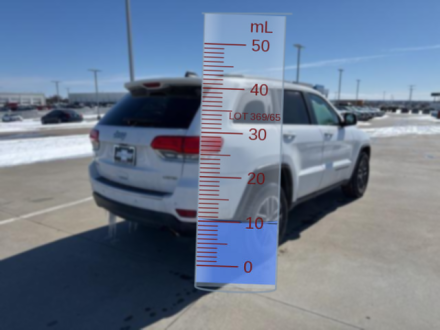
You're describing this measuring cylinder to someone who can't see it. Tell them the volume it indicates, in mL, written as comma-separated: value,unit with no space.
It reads 10,mL
